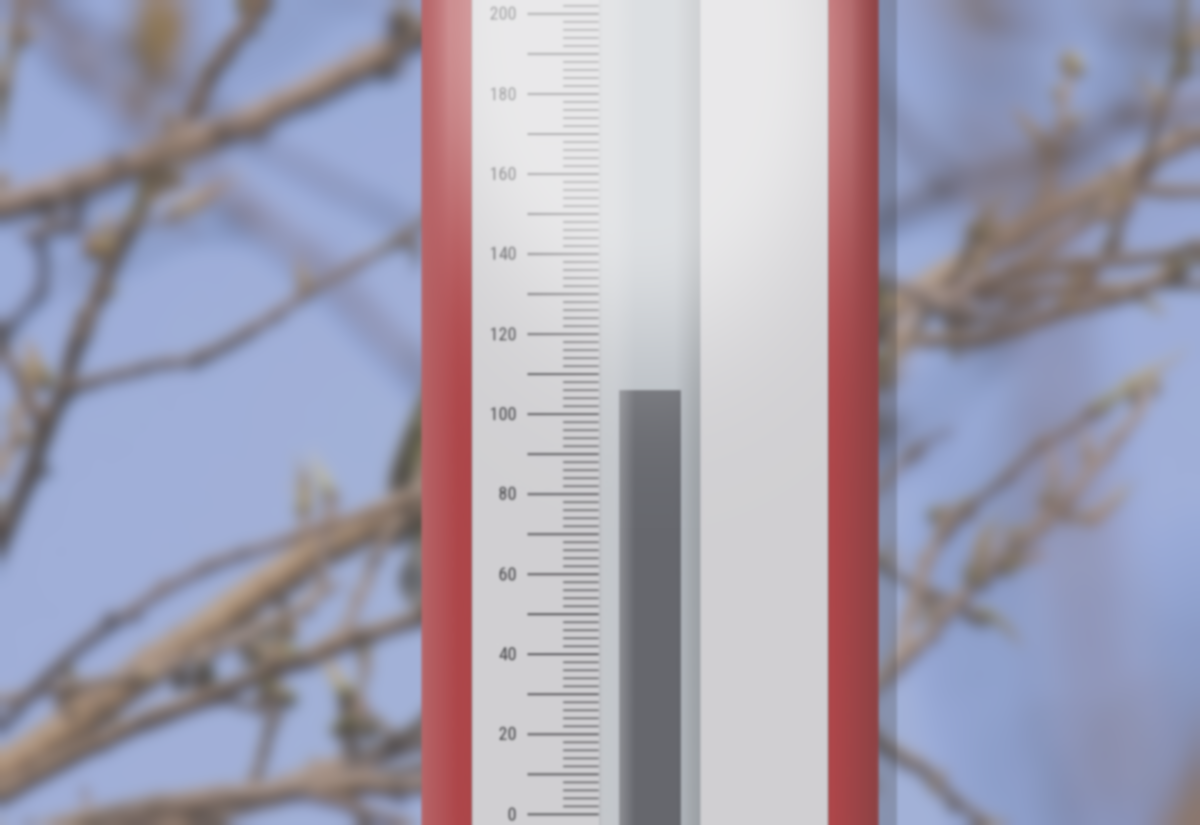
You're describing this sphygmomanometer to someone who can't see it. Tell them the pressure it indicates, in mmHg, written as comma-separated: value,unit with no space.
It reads 106,mmHg
